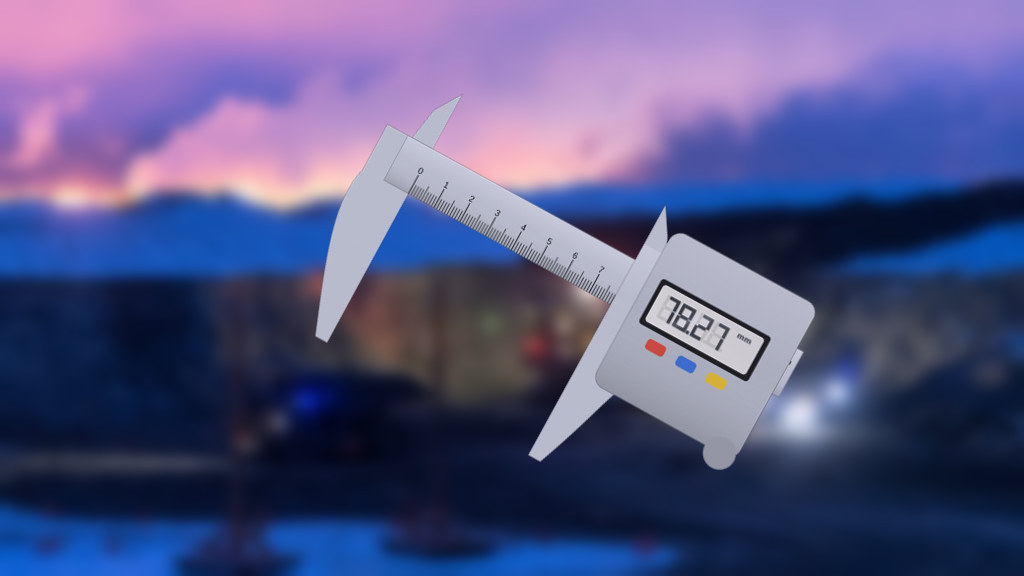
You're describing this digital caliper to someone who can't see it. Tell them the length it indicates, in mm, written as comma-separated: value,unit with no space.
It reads 78.27,mm
